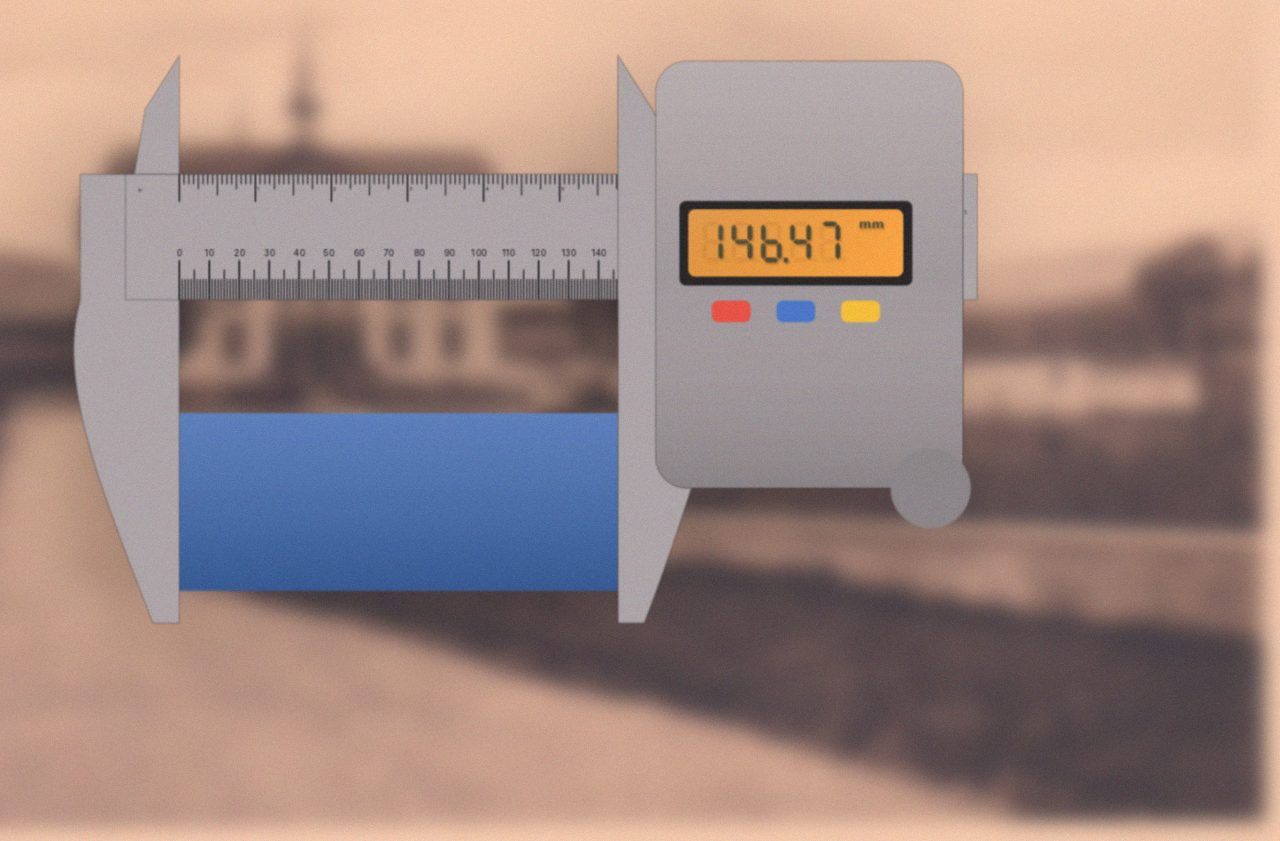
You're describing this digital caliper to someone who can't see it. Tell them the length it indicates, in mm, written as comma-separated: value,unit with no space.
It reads 146.47,mm
